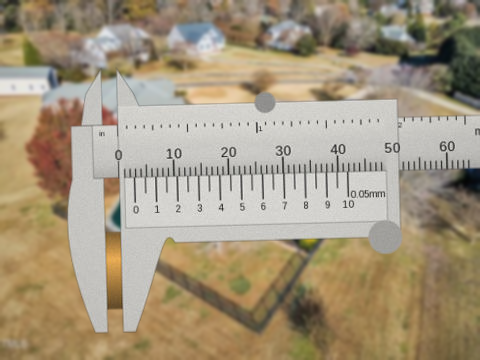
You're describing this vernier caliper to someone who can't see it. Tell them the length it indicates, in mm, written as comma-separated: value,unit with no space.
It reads 2.8,mm
